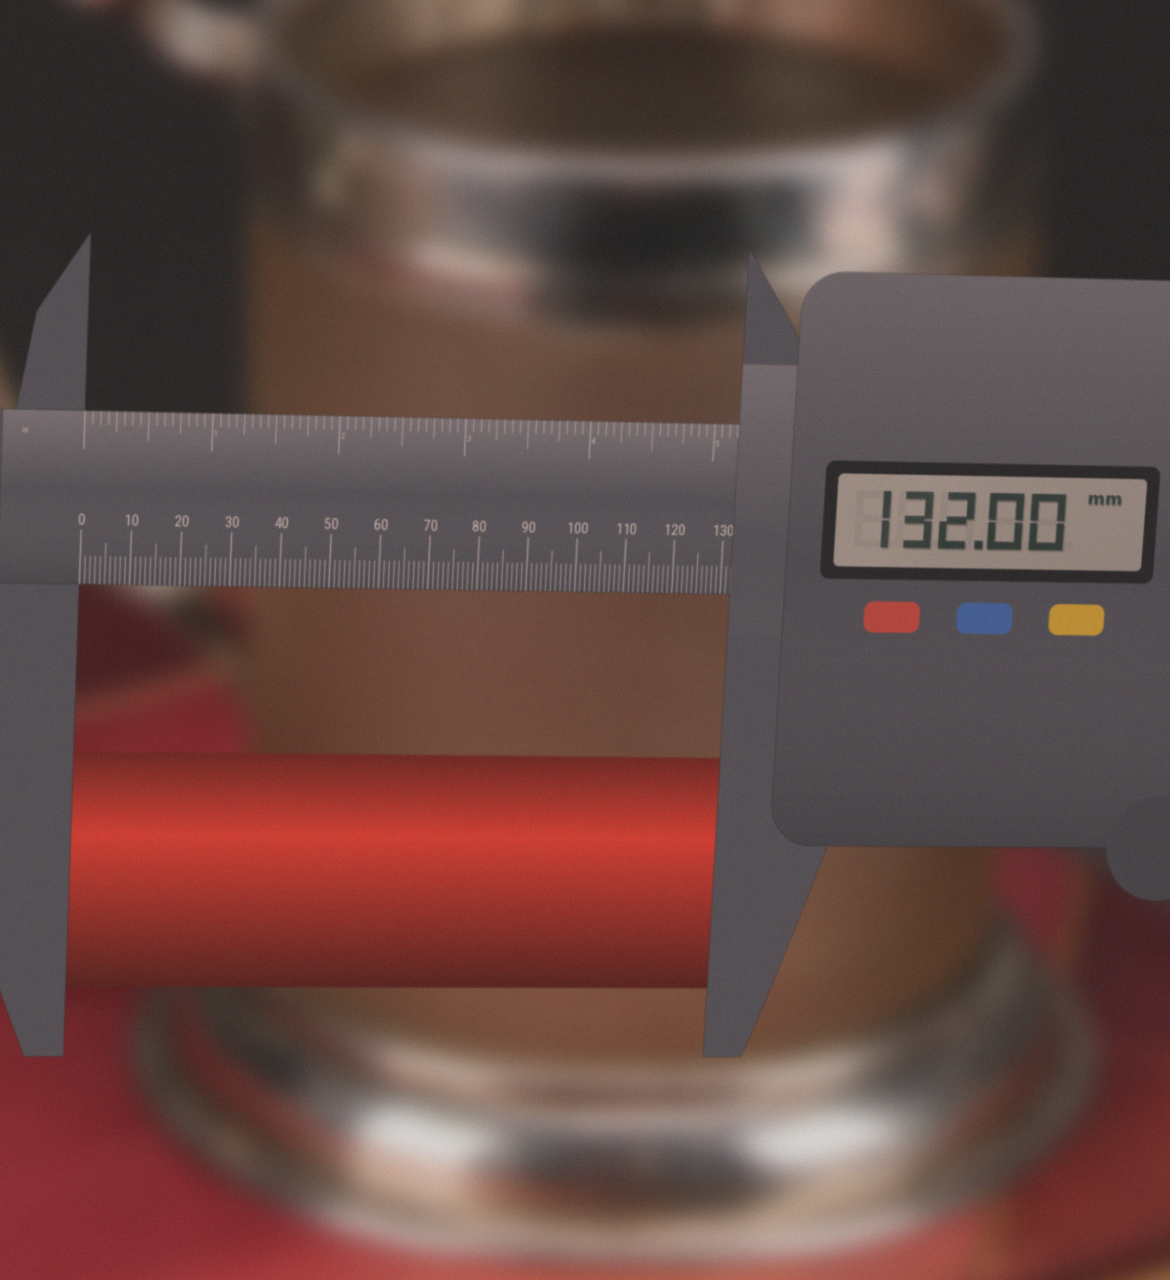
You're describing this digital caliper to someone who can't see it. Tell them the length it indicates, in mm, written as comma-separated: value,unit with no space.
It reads 132.00,mm
